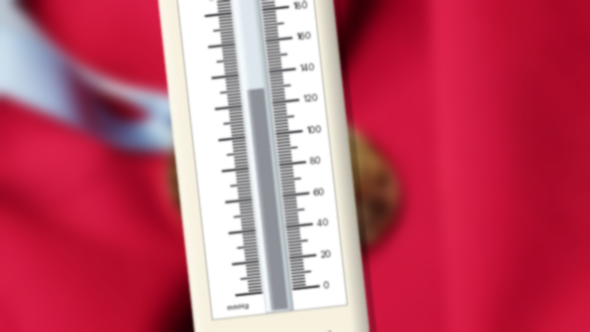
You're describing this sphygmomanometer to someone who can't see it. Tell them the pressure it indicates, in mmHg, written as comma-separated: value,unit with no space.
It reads 130,mmHg
